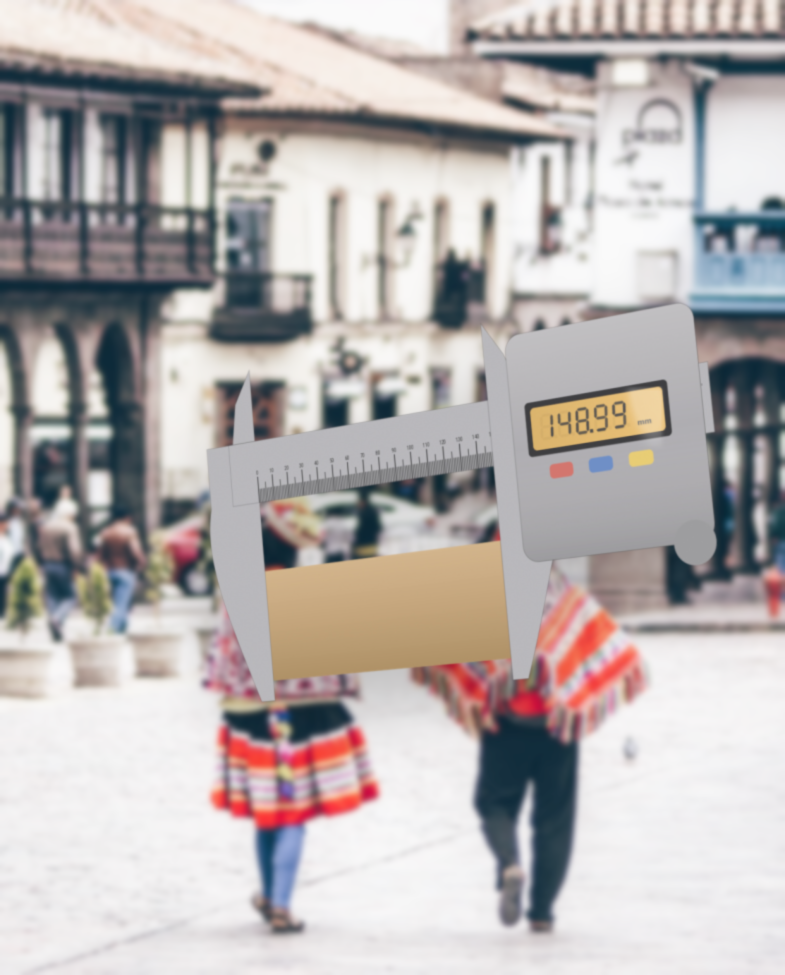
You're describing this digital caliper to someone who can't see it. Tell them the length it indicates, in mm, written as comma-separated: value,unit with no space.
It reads 148.99,mm
